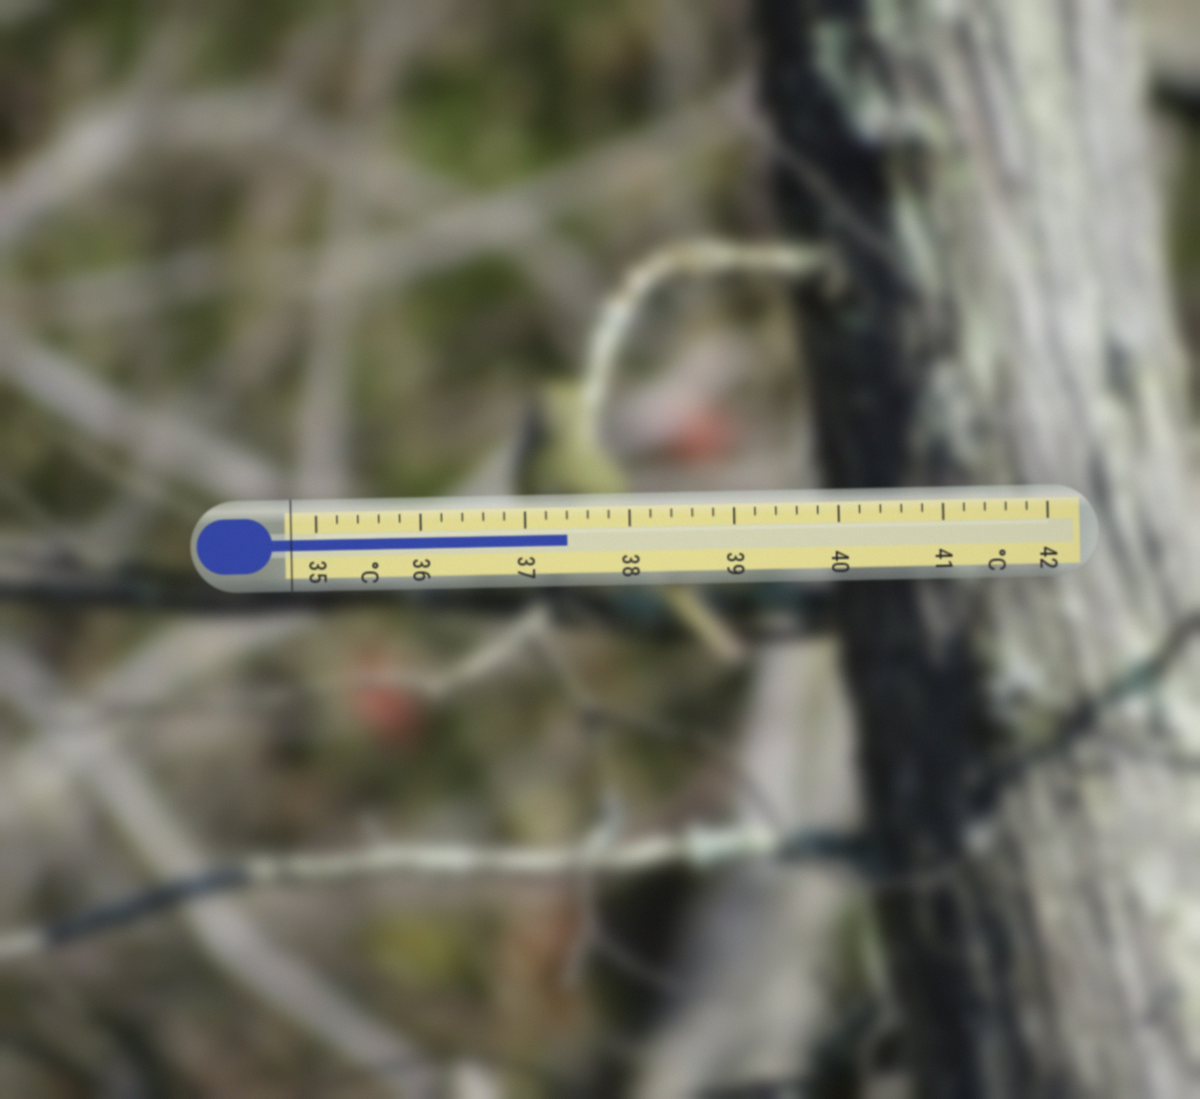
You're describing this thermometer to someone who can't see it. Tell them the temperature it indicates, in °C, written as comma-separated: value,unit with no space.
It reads 37.4,°C
